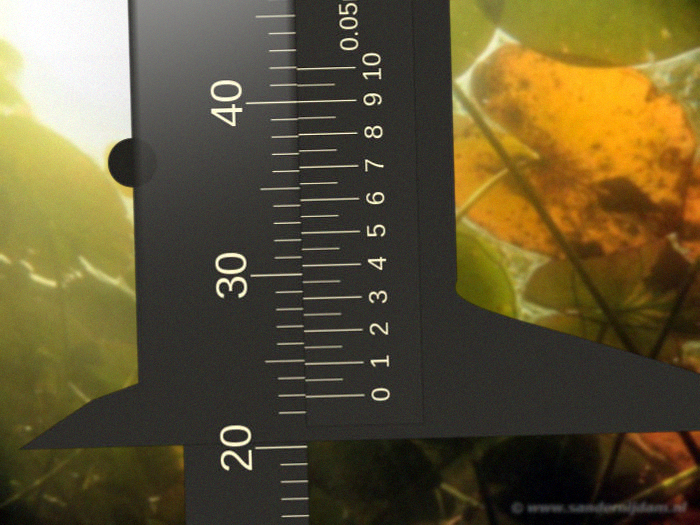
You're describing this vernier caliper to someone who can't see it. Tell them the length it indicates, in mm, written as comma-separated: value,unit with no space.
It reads 22.9,mm
